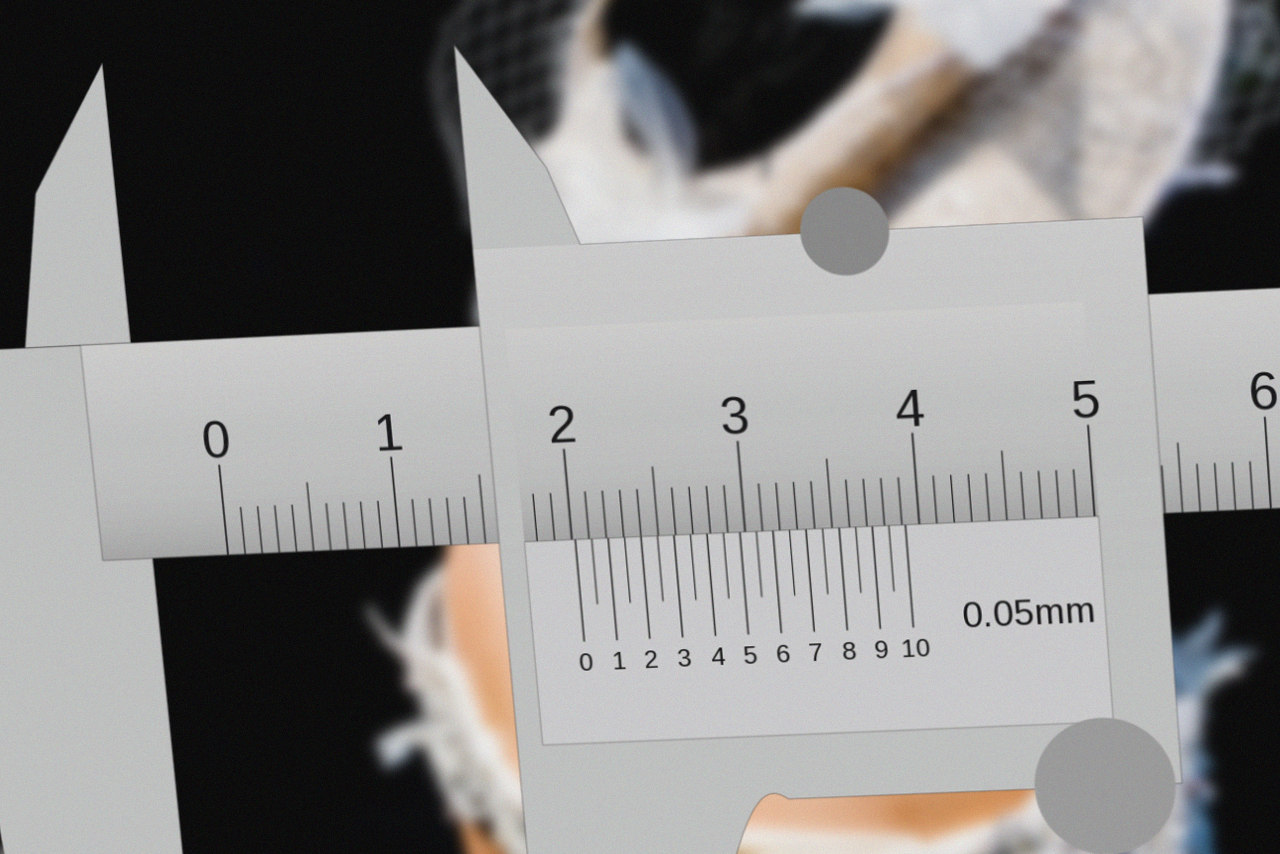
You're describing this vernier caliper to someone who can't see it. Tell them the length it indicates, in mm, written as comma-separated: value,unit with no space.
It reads 20.2,mm
